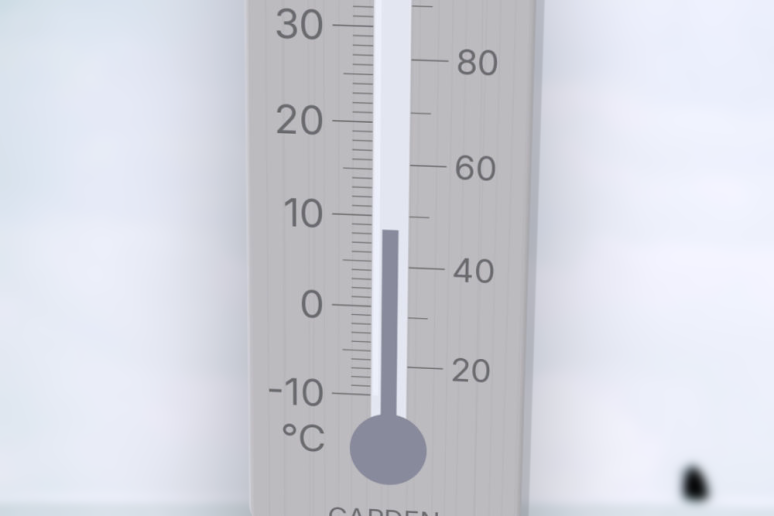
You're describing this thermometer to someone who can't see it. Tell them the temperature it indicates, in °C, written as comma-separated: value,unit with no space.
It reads 8.5,°C
